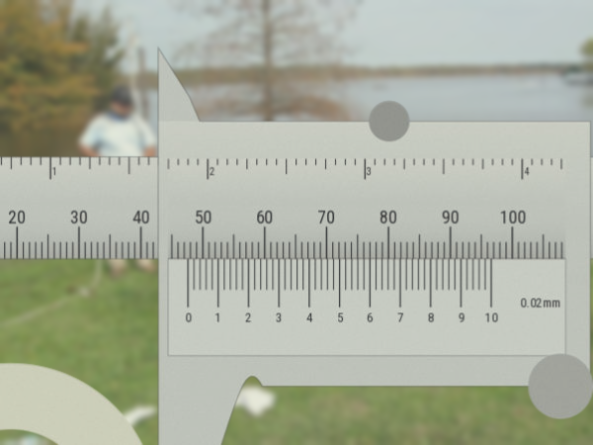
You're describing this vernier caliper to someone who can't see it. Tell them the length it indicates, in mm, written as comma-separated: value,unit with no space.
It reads 47.6,mm
